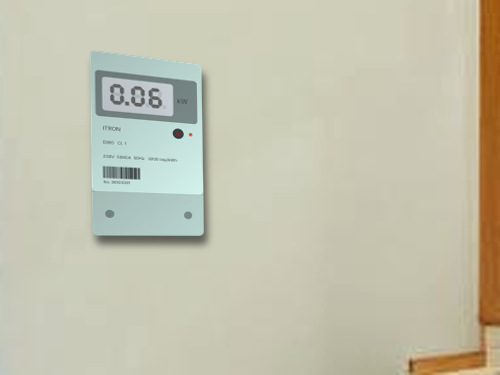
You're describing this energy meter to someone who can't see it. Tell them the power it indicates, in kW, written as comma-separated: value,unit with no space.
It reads 0.06,kW
